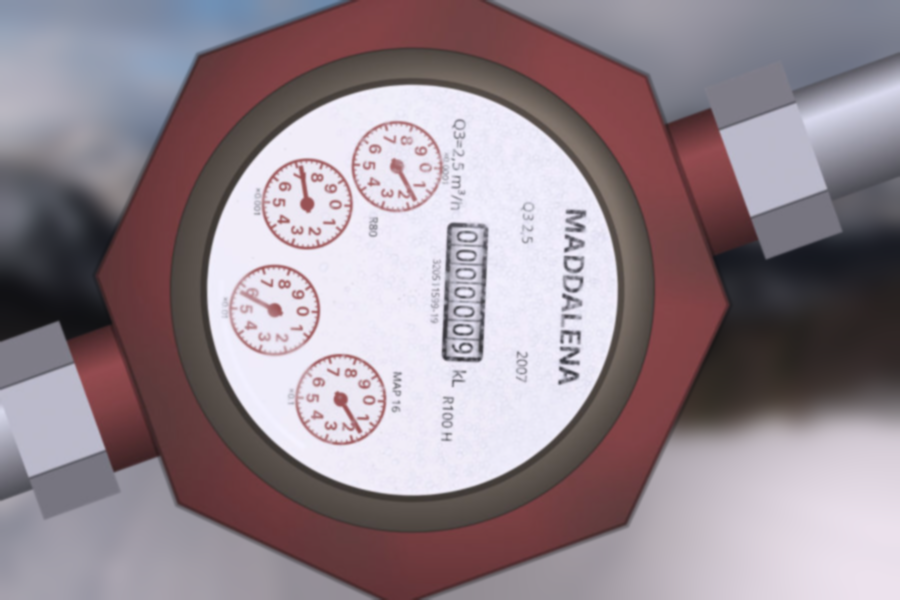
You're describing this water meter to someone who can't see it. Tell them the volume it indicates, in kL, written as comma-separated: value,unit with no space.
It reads 9.1571,kL
